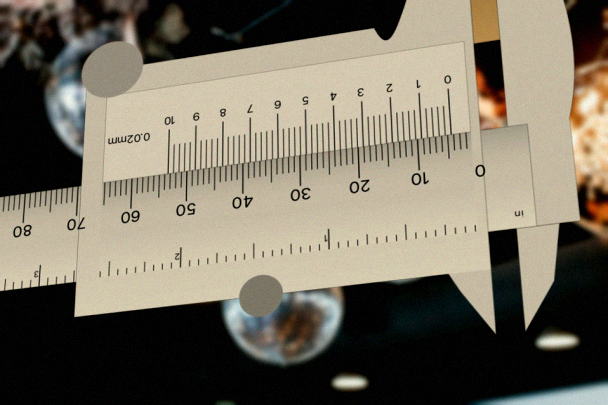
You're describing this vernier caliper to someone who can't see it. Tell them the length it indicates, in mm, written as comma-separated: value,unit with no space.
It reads 4.4,mm
